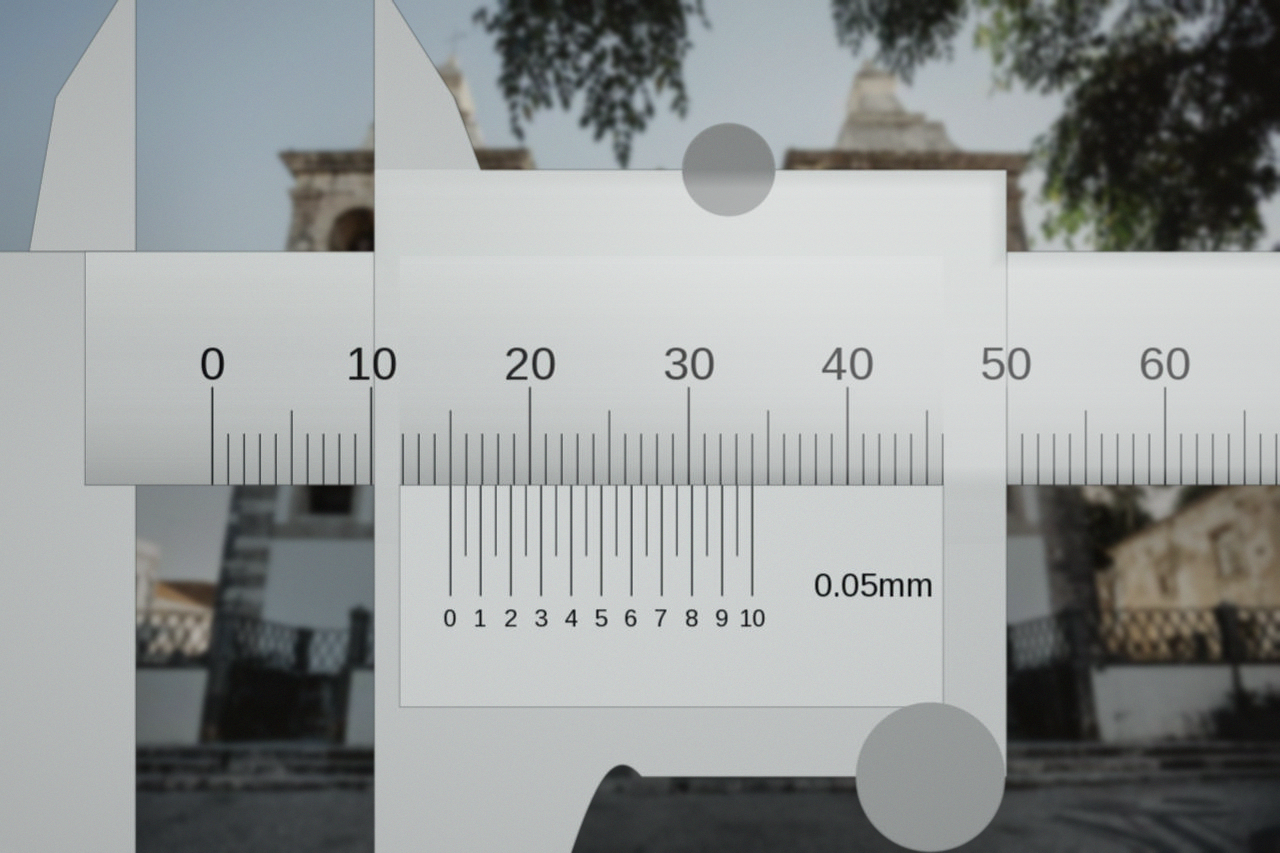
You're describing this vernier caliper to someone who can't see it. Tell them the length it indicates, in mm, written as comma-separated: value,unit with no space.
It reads 15.0,mm
